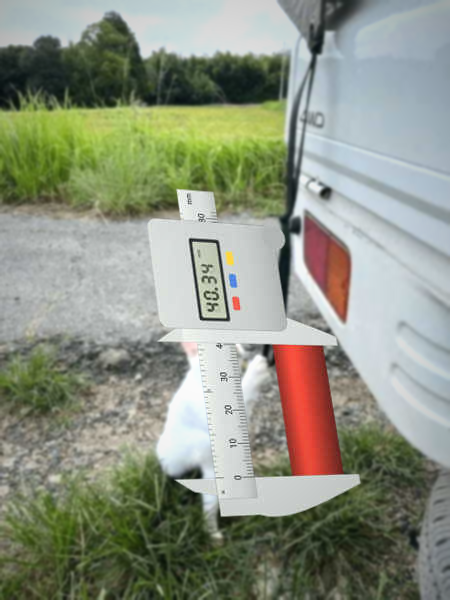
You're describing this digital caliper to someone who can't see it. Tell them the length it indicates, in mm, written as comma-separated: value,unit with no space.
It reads 40.34,mm
